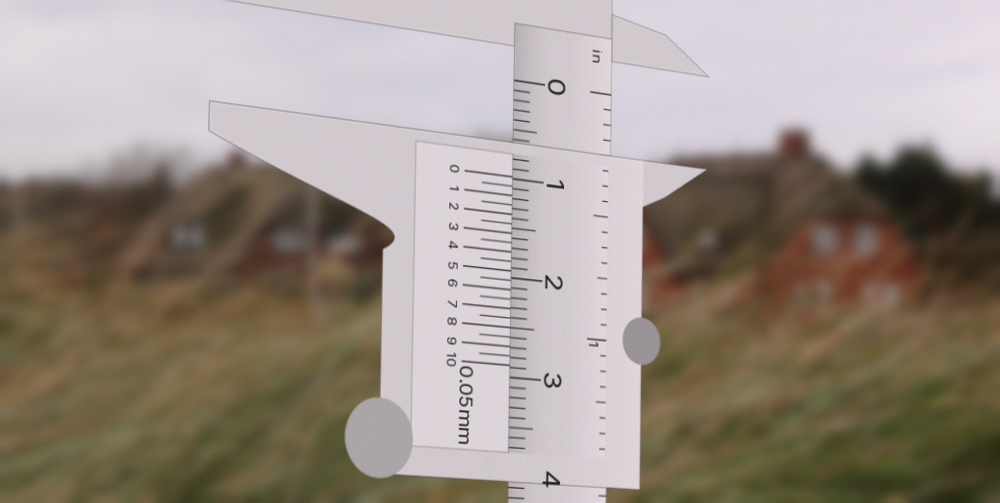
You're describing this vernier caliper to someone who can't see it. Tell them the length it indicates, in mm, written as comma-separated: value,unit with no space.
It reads 9.8,mm
